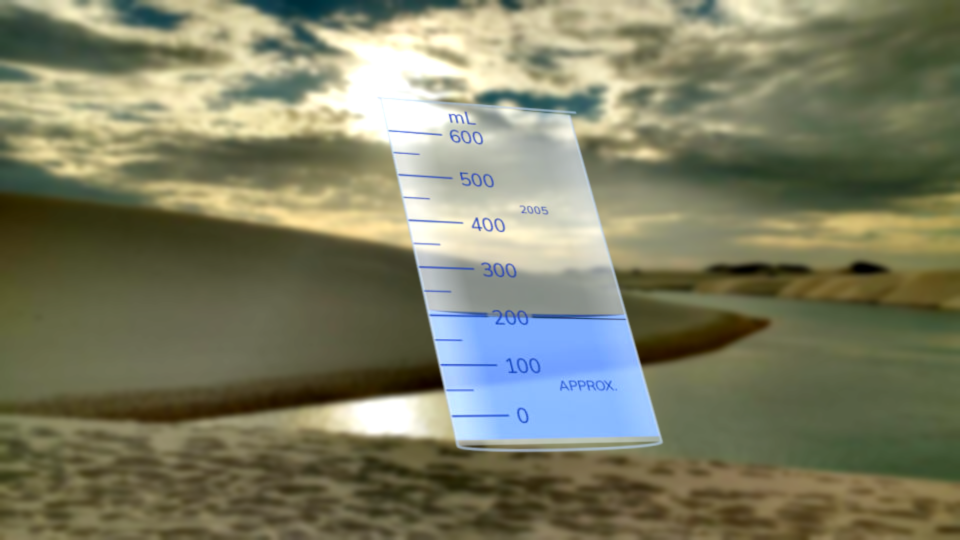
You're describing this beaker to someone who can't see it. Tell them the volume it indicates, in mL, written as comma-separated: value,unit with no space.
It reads 200,mL
